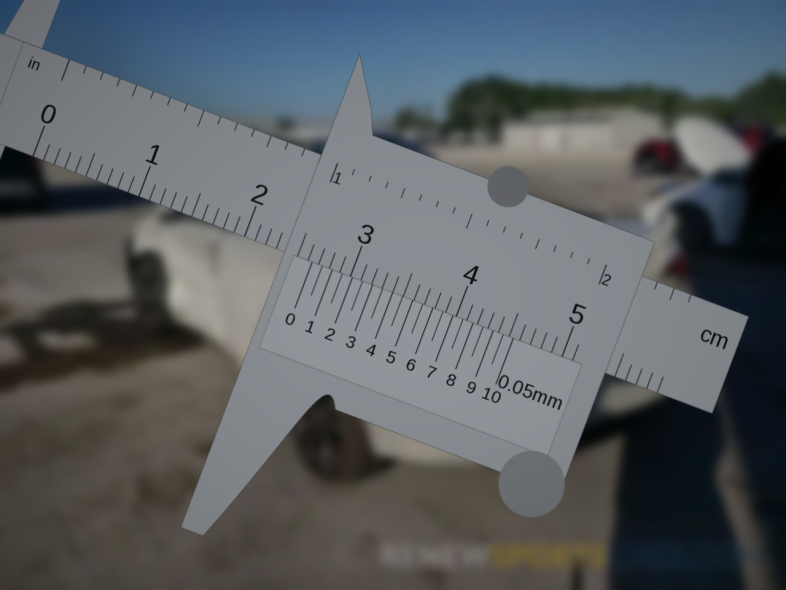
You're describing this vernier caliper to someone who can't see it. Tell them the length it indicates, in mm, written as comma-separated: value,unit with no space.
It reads 26.4,mm
